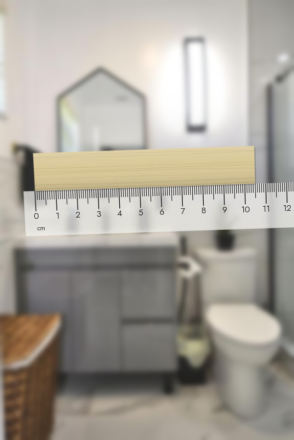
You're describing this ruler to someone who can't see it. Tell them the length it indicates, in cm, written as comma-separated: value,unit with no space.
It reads 10.5,cm
